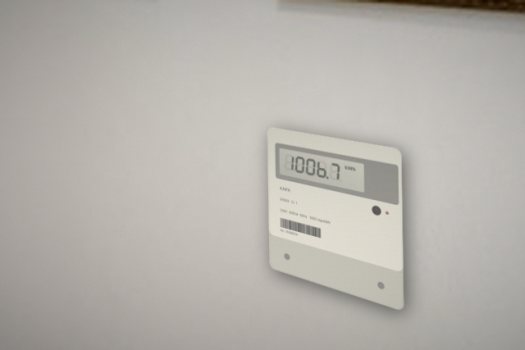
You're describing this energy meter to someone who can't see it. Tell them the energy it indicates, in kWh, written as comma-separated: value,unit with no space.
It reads 1006.7,kWh
